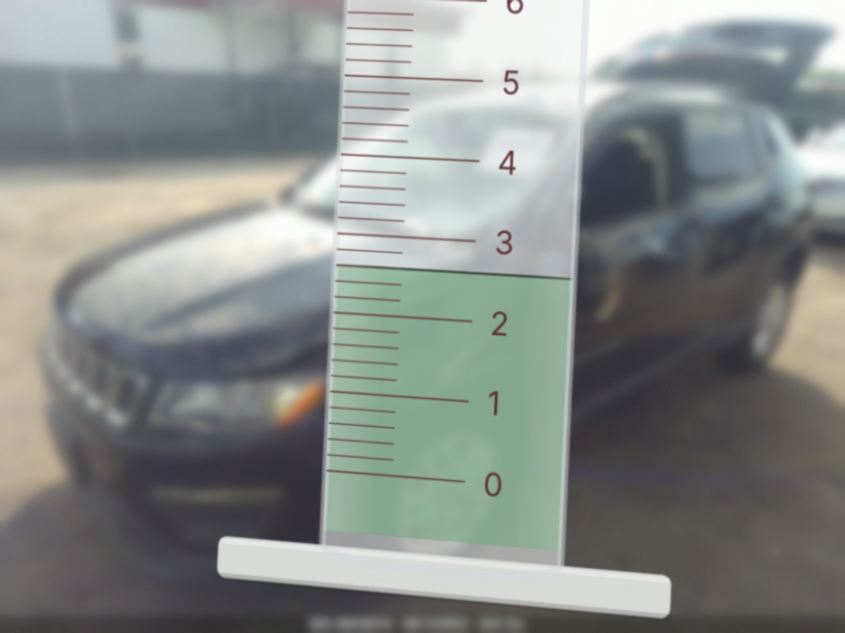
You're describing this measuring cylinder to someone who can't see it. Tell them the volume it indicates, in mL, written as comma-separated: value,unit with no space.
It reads 2.6,mL
